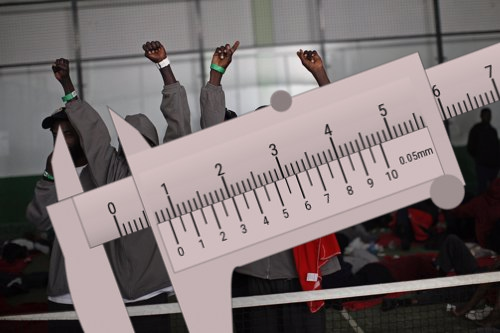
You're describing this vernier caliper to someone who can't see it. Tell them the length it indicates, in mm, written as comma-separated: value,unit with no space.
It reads 8.8,mm
